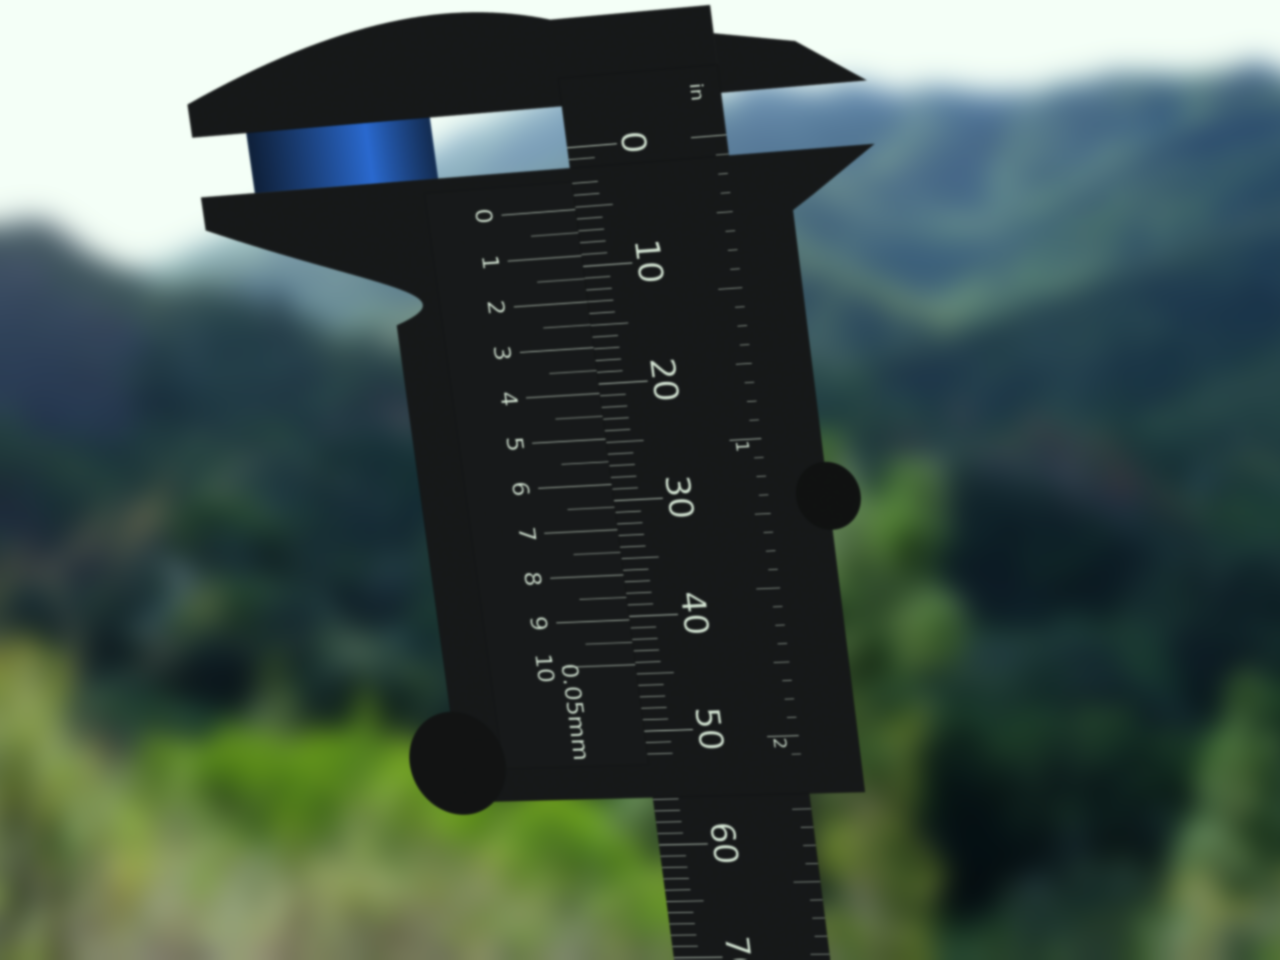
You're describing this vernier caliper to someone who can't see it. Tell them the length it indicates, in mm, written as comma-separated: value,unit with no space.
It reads 5.2,mm
